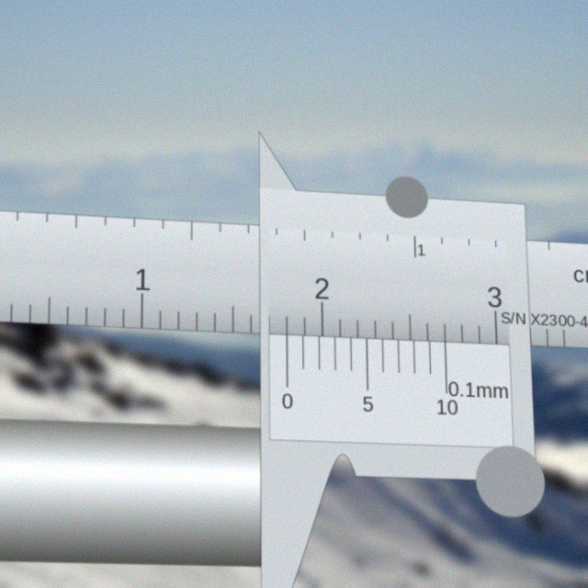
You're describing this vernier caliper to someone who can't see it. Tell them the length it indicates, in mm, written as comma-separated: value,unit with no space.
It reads 18.0,mm
